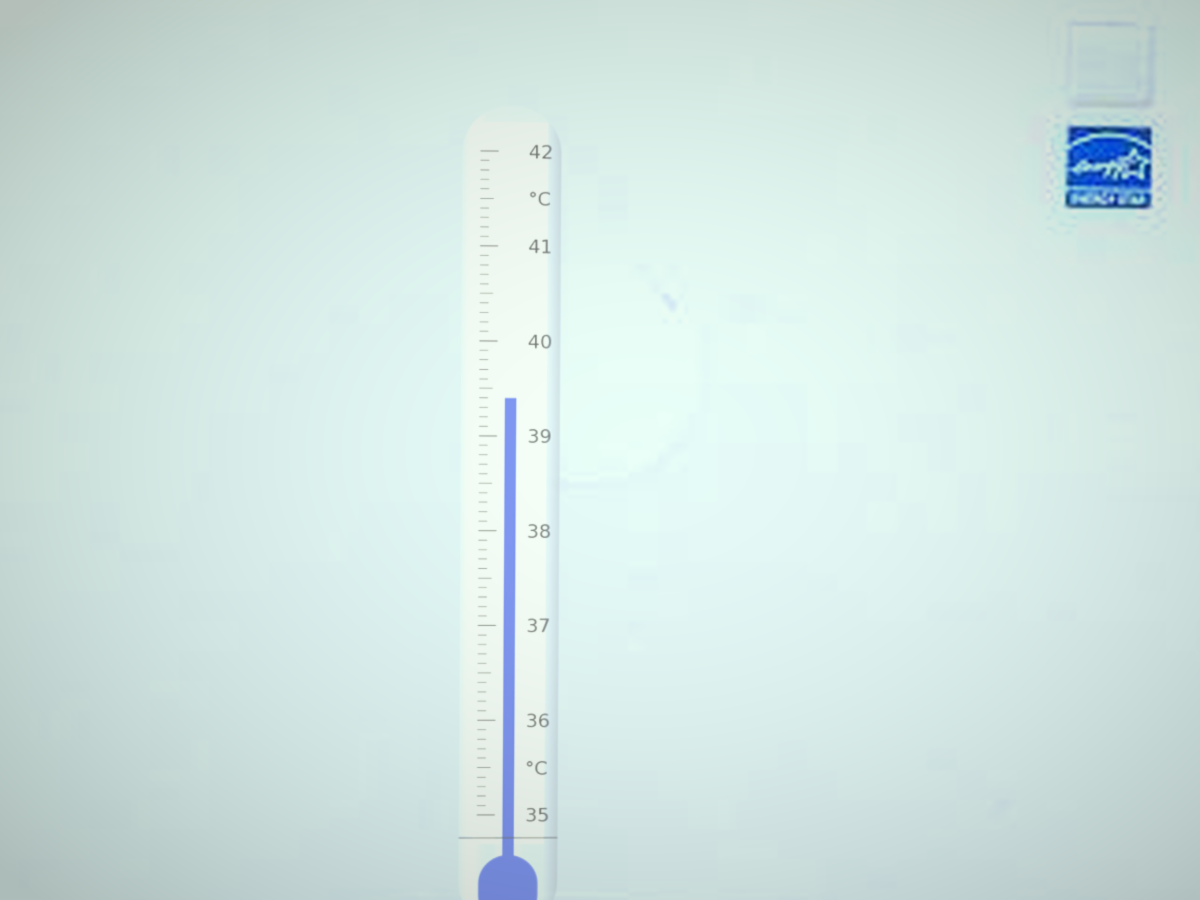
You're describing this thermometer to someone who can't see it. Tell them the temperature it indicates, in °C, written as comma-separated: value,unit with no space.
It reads 39.4,°C
